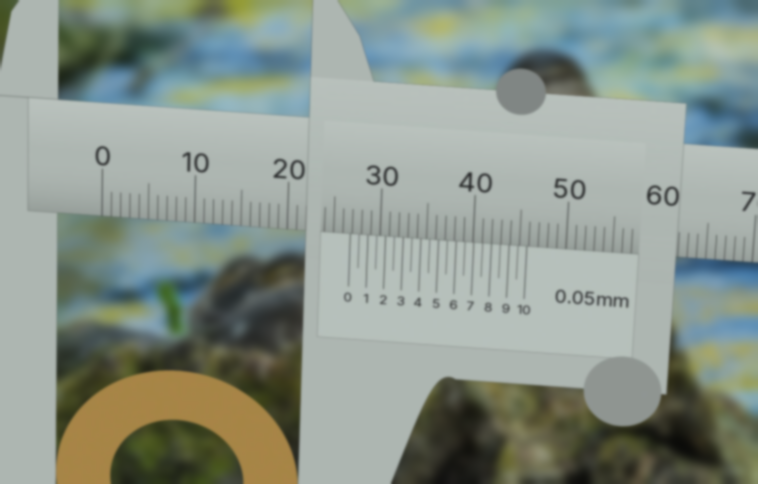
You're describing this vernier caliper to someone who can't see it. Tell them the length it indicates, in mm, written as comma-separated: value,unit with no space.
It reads 26.8,mm
